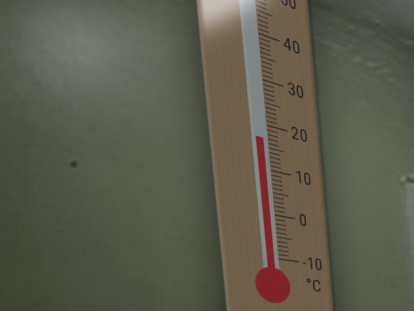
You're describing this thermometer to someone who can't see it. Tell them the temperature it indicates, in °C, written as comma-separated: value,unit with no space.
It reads 17,°C
